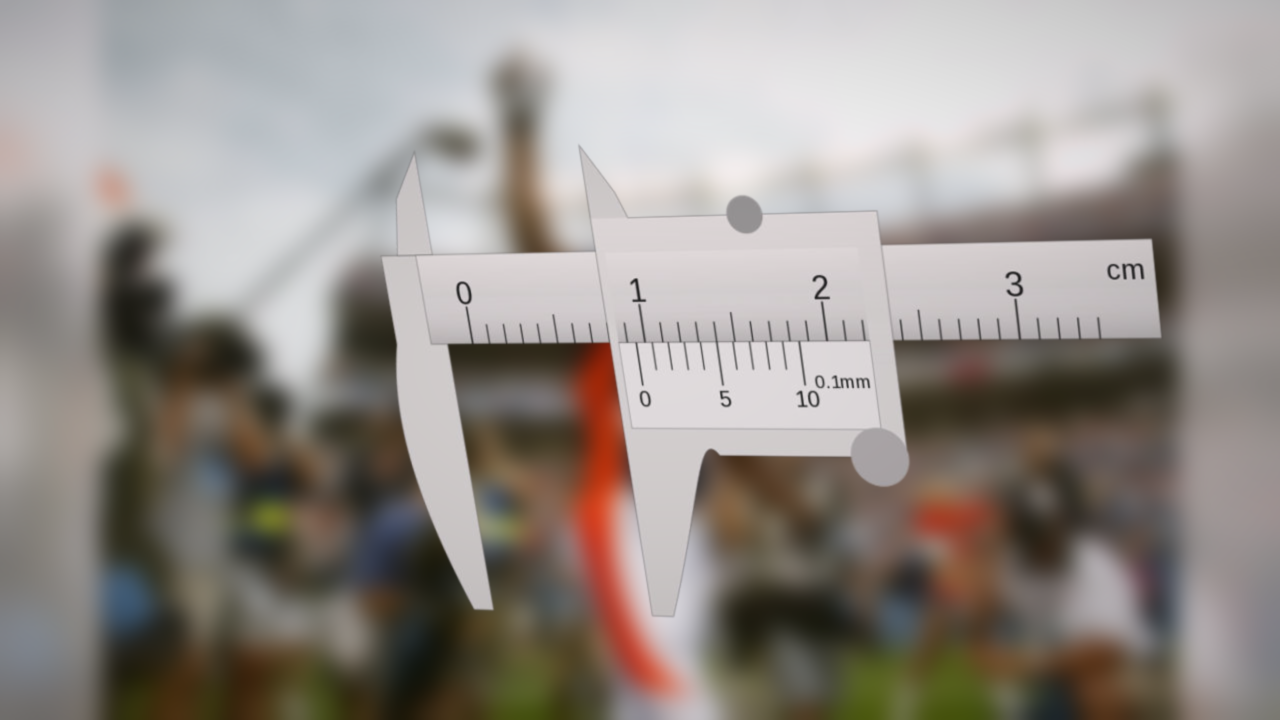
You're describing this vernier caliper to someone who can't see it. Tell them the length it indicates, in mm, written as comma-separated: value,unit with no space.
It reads 9.5,mm
